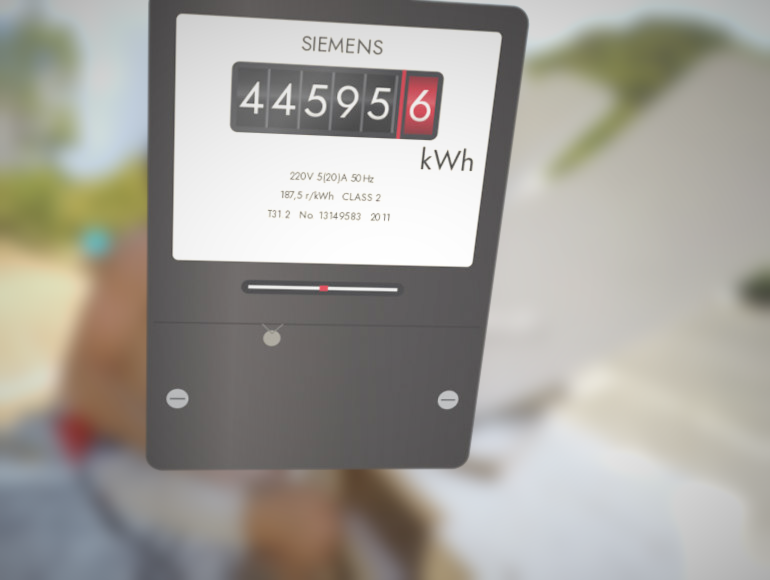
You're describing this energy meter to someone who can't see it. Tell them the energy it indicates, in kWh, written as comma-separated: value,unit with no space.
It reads 44595.6,kWh
